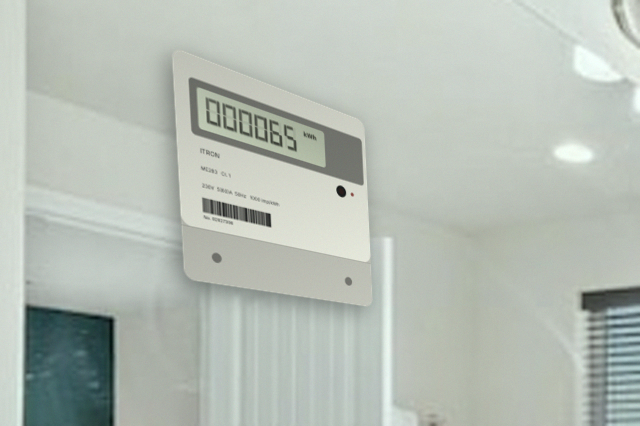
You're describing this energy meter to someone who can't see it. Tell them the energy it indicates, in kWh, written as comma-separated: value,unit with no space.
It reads 65,kWh
